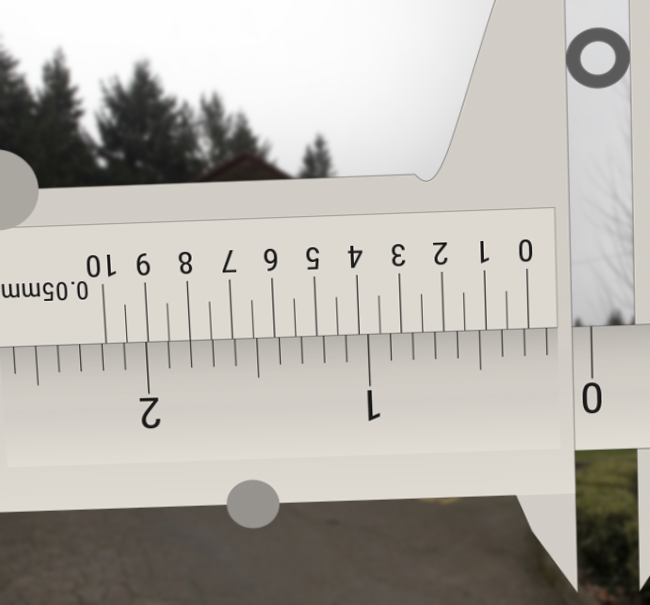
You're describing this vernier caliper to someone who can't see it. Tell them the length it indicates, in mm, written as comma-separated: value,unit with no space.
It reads 2.8,mm
